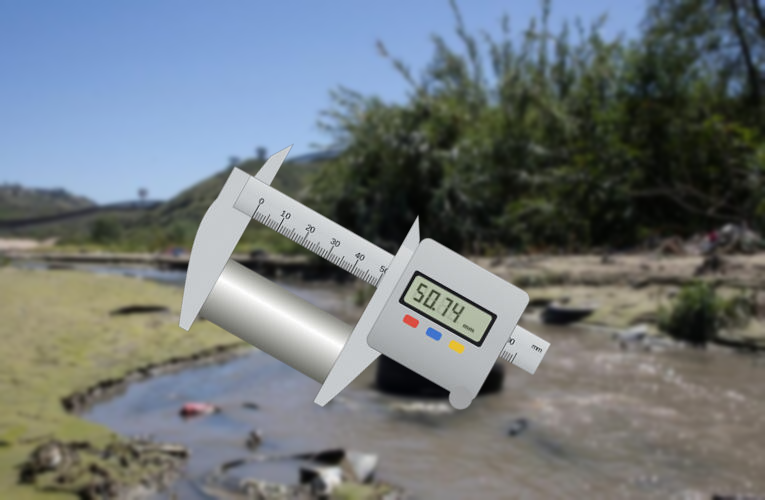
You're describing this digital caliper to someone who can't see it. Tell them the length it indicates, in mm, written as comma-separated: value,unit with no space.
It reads 50.74,mm
